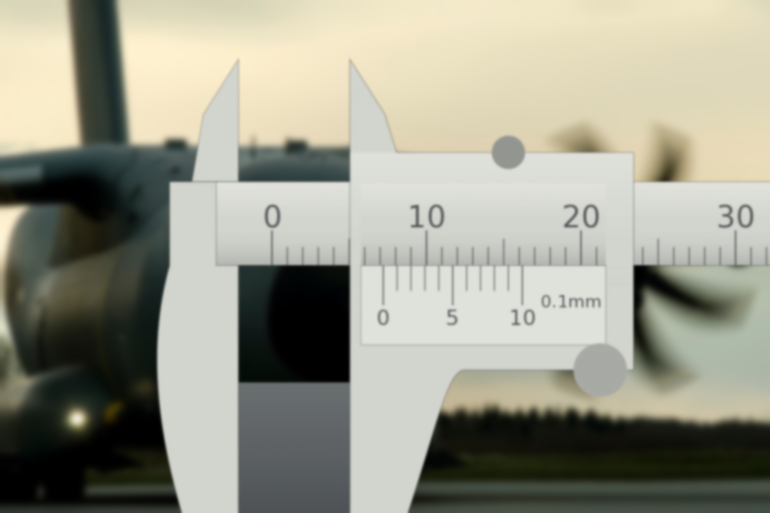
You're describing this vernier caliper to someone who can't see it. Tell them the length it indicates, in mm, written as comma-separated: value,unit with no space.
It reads 7.2,mm
